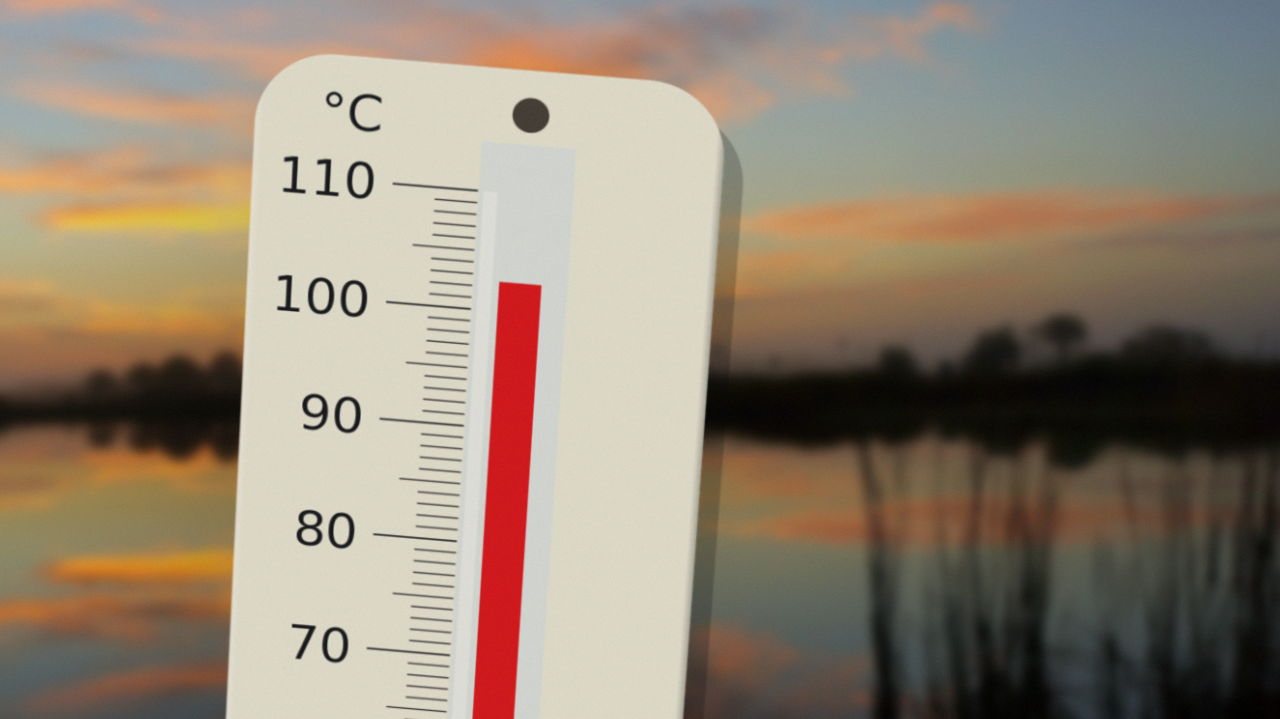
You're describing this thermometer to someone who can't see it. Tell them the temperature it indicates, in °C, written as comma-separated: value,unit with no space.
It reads 102.5,°C
